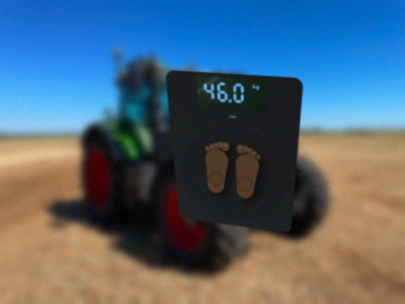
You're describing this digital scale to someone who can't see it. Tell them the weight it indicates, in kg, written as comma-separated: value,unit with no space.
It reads 46.0,kg
